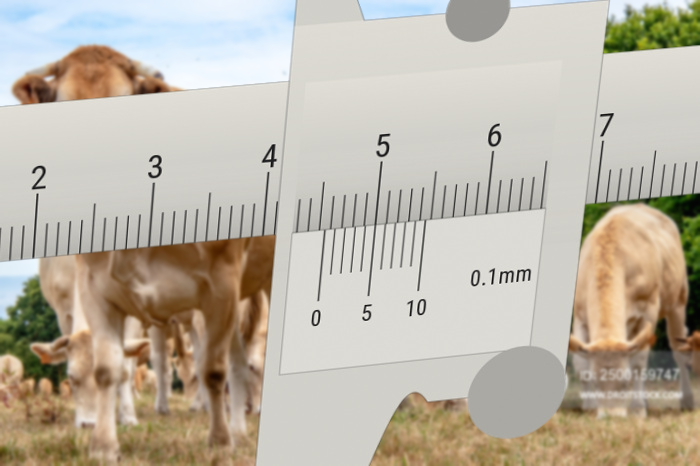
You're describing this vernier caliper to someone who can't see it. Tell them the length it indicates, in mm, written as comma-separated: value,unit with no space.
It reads 45.5,mm
